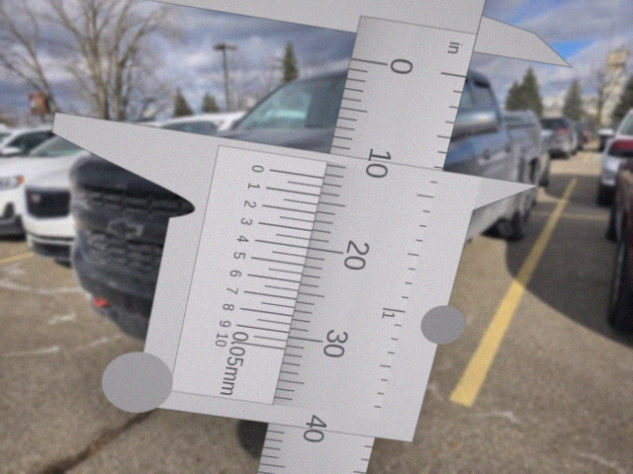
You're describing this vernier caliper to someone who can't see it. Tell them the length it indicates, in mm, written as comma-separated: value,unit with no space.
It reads 12.4,mm
